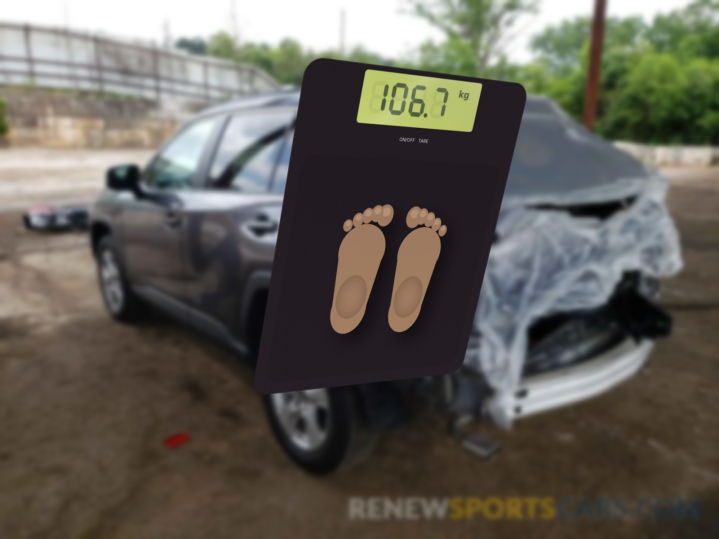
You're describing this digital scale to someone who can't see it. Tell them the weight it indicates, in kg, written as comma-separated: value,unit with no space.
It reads 106.7,kg
